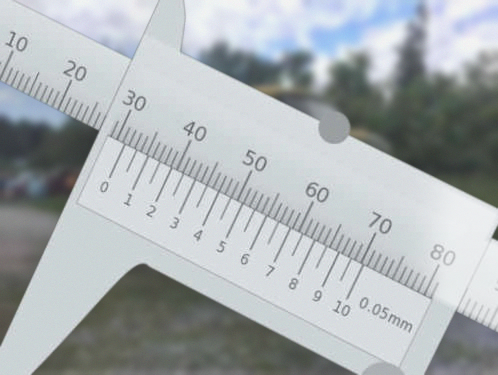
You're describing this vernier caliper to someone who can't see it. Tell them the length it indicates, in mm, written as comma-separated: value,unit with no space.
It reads 31.4,mm
